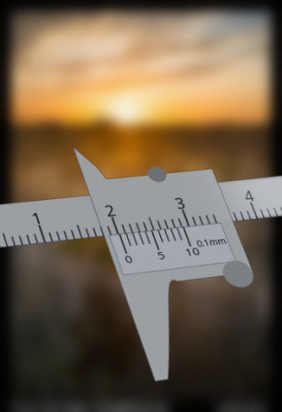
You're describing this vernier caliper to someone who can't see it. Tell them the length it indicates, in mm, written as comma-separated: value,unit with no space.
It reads 20.2,mm
